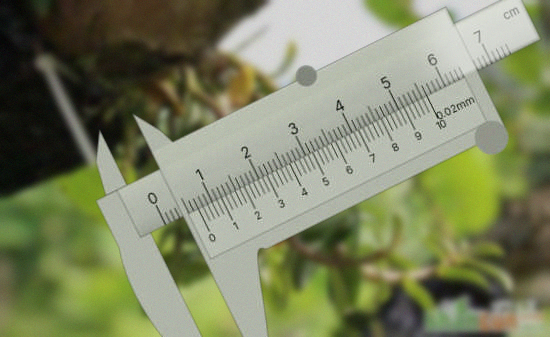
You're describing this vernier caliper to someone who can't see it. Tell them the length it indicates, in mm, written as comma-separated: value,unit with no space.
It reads 7.0,mm
